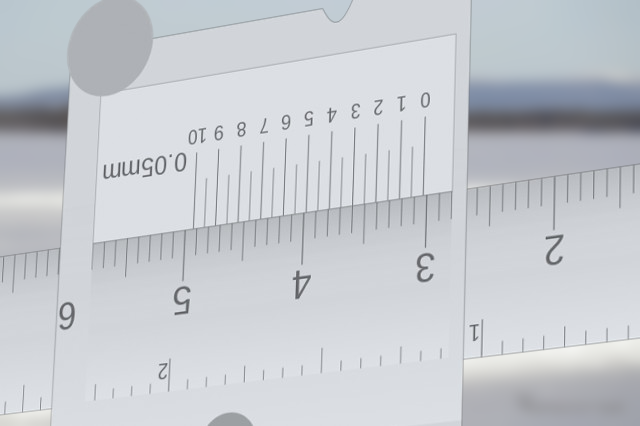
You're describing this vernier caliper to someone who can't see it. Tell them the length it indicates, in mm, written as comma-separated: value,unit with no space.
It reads 30.3,mm
